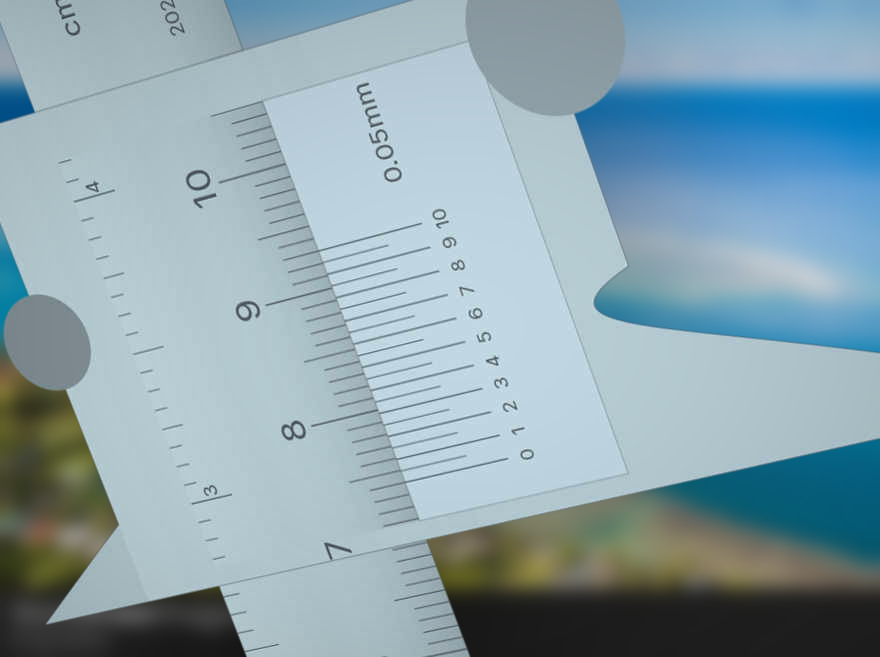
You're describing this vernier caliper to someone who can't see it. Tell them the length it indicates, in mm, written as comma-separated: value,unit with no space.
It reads 74.0,mm
